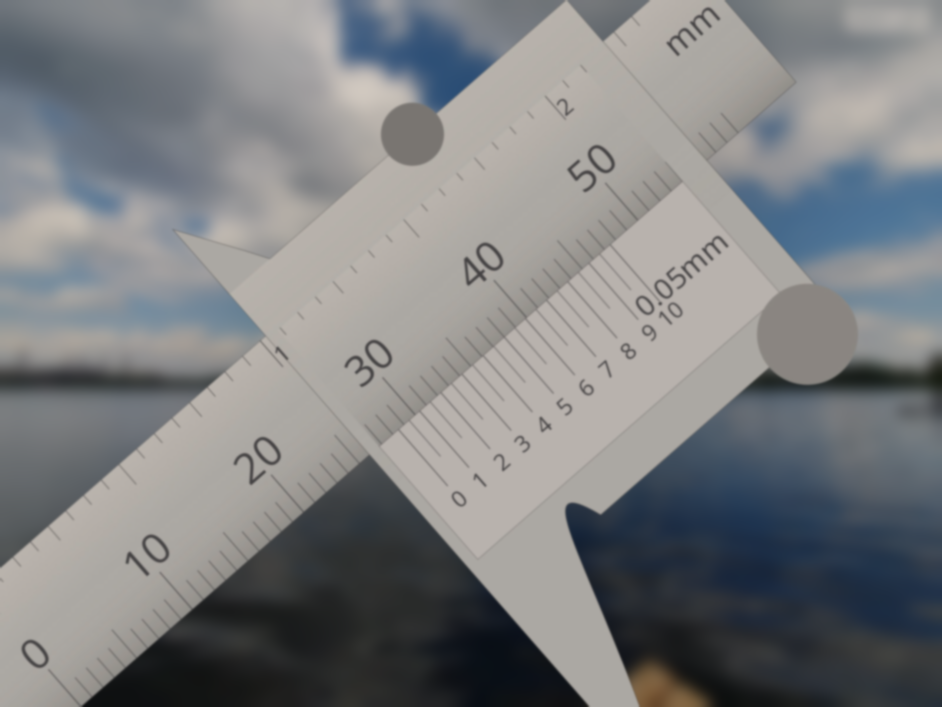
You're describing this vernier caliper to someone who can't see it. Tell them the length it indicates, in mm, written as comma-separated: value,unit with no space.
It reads 28.5,mm
